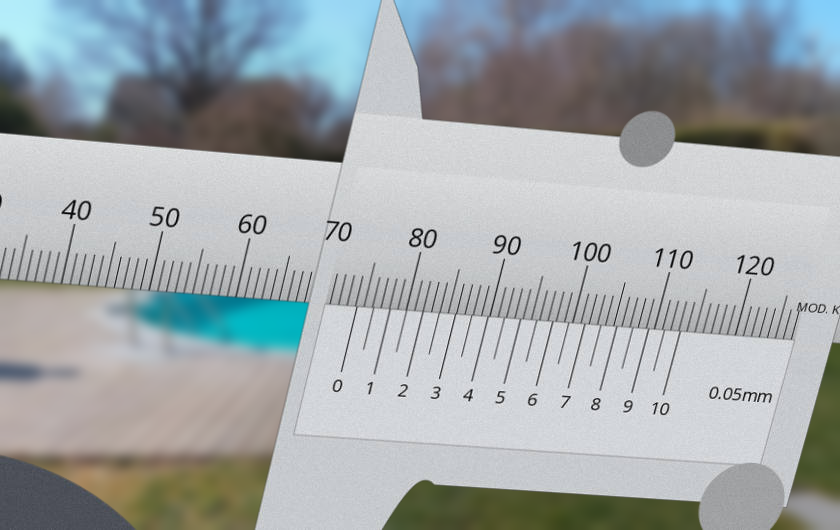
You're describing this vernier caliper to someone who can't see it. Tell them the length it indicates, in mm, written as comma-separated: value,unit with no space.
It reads 74.2,mm
